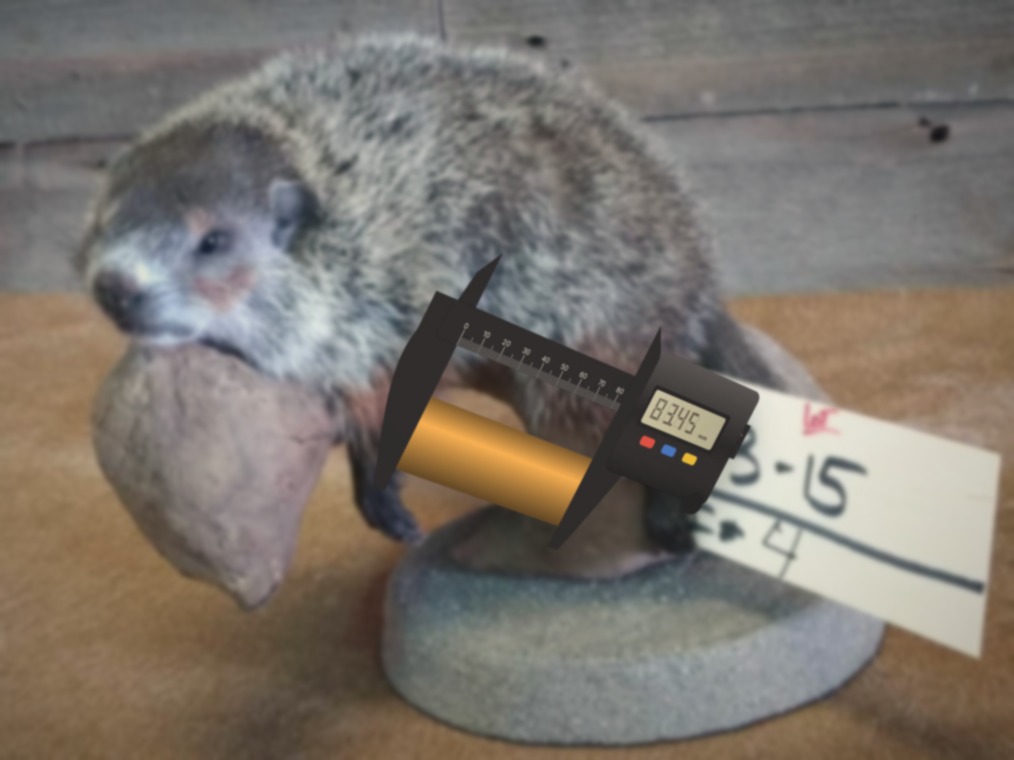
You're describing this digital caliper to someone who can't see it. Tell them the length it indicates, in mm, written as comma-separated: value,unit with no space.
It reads 83.45,mm
